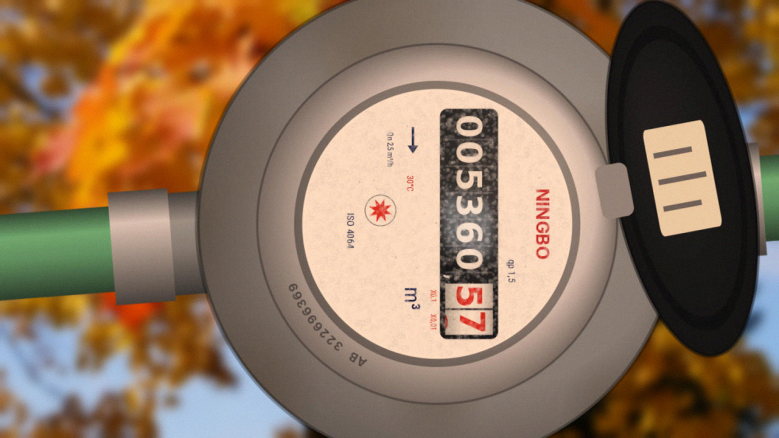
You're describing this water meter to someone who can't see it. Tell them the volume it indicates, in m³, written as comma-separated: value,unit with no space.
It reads 5360.57,m³
